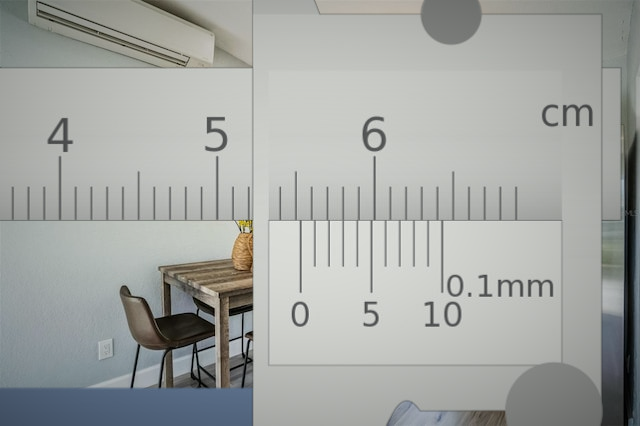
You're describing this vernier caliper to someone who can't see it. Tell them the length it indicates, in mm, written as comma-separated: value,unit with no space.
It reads 55.3,mm
